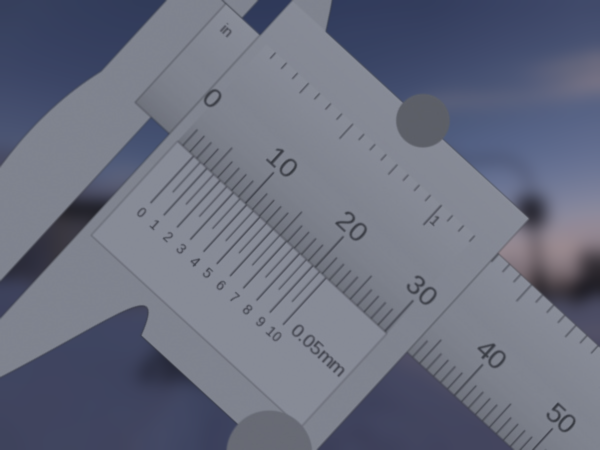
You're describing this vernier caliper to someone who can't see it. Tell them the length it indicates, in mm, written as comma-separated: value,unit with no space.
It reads 2.6,mm
